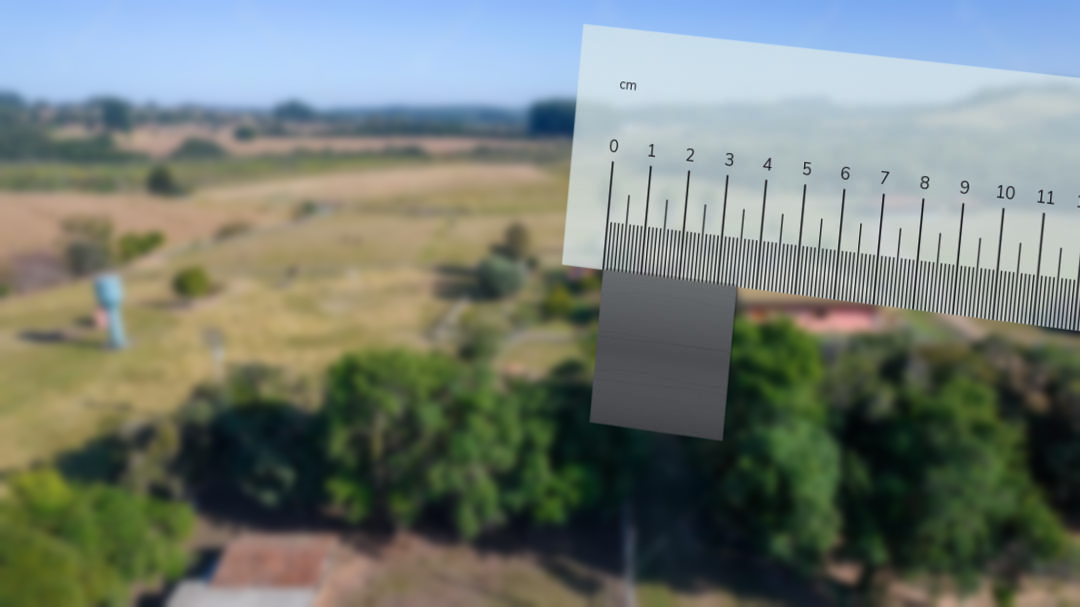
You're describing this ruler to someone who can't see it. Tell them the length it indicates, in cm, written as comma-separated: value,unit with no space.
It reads 3.5,cm
